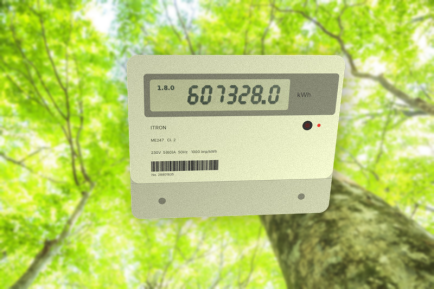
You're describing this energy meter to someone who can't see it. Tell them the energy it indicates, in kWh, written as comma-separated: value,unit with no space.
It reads 607328.0,kWh
